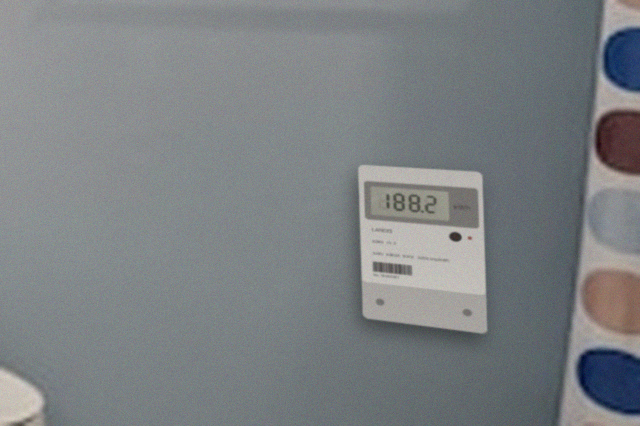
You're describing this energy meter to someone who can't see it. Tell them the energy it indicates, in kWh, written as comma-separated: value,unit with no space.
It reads 188.2,kWh
